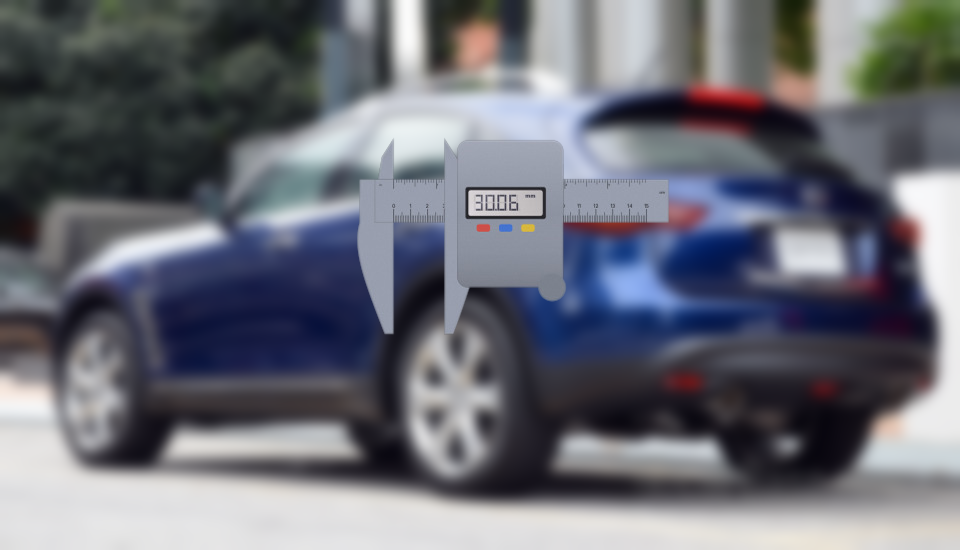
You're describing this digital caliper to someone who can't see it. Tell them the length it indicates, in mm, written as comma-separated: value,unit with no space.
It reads 30.06,mm
